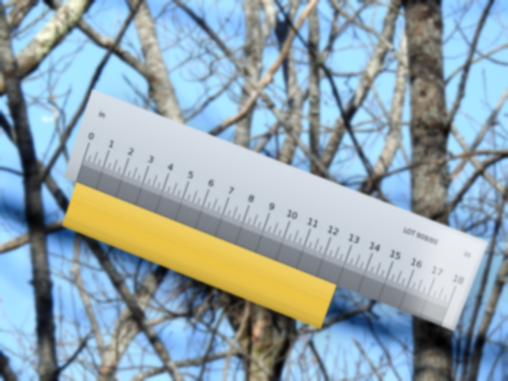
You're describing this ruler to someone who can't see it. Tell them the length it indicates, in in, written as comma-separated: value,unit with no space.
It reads 13,in
